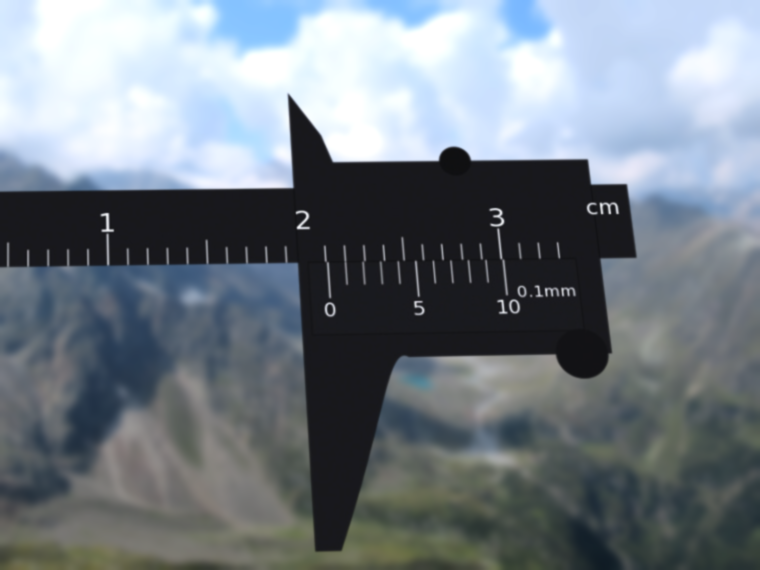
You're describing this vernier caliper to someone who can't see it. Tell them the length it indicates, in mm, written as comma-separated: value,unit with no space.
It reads 21.1,mm
